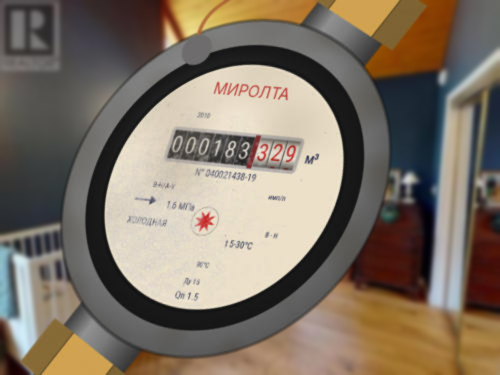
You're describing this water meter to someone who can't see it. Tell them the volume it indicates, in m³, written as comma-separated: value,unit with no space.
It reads 183.329,m³
